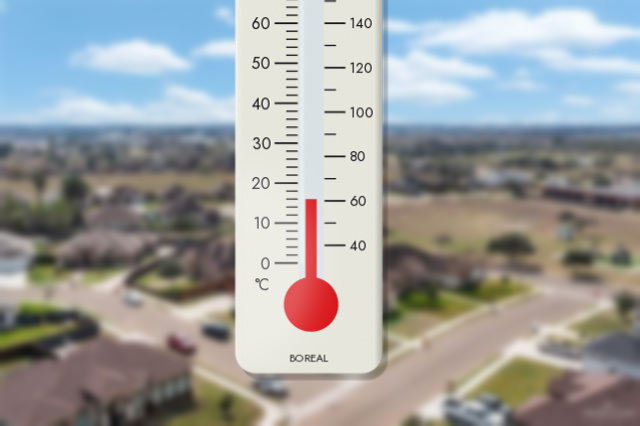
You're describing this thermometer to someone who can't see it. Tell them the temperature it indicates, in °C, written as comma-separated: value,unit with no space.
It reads 16,°C
